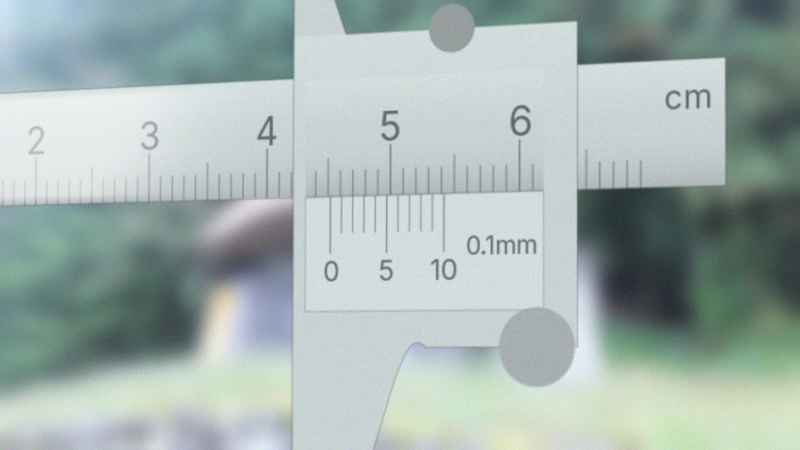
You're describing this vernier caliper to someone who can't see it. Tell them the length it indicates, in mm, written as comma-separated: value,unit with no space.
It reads 45.2,mm
